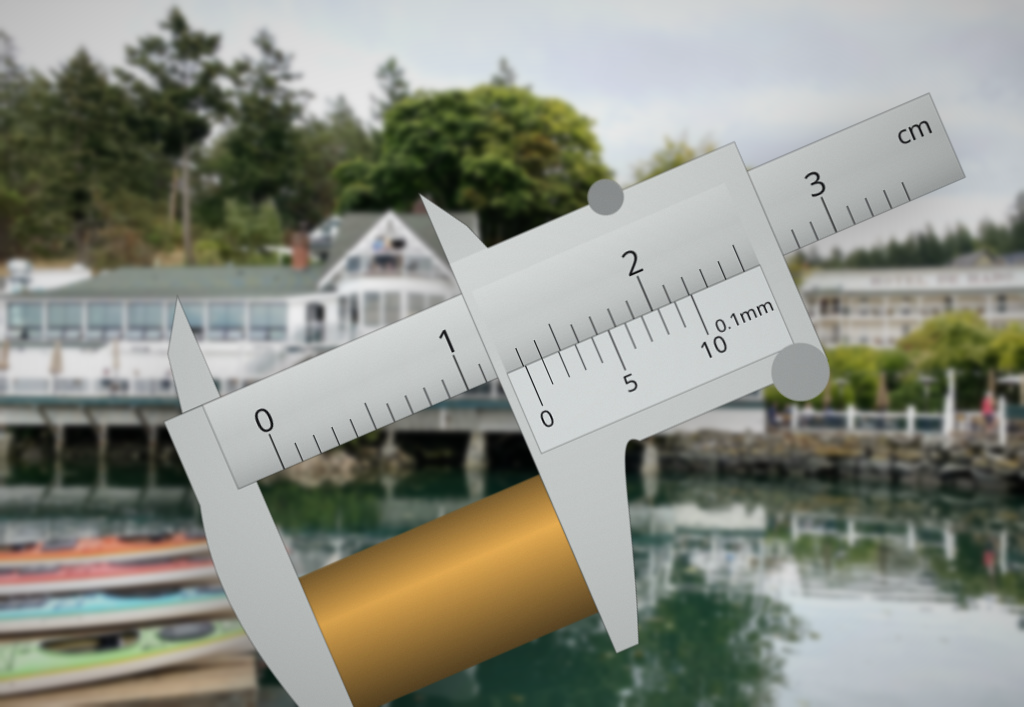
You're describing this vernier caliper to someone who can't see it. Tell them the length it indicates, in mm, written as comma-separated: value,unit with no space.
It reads 13.1,mm
